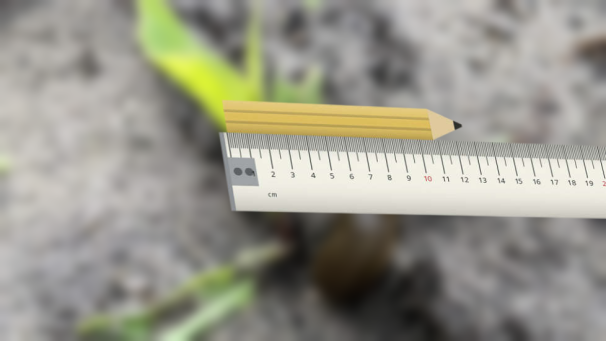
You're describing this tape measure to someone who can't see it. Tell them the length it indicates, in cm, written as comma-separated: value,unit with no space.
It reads 12.5,cm
